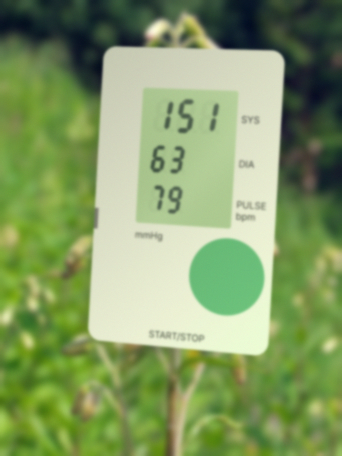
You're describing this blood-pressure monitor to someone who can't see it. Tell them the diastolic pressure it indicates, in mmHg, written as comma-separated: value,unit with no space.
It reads 63,mmHg
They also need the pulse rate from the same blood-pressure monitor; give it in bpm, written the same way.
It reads 79,bpm
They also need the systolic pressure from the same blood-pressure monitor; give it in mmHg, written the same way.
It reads 151,mmHg
